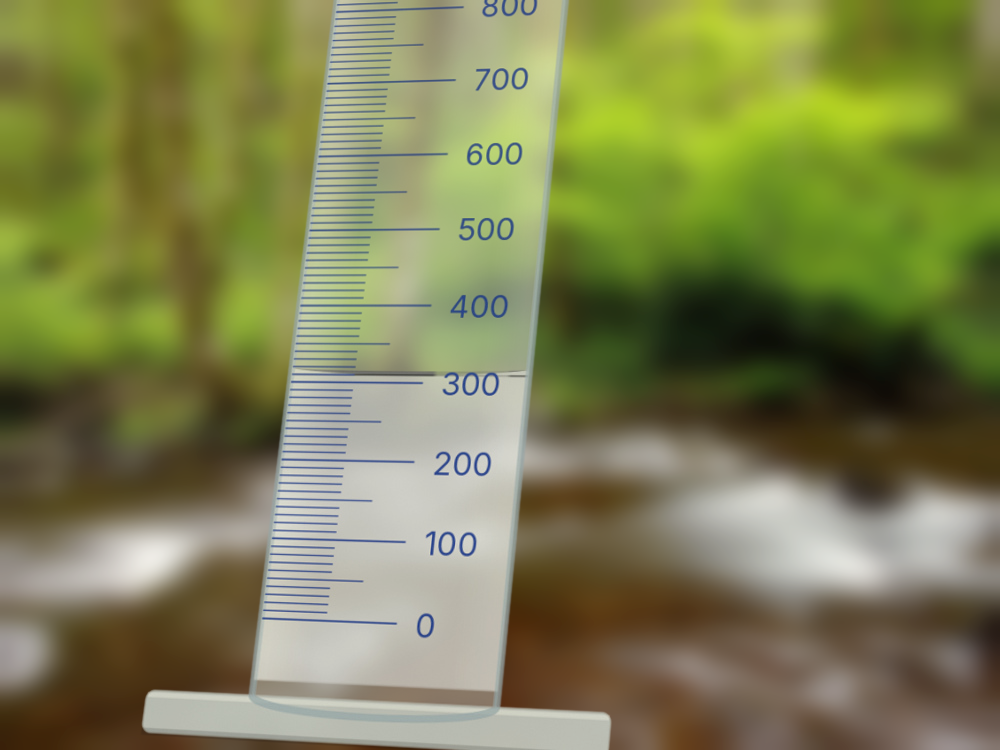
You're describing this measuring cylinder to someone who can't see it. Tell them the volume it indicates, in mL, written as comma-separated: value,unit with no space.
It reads 310,mL
